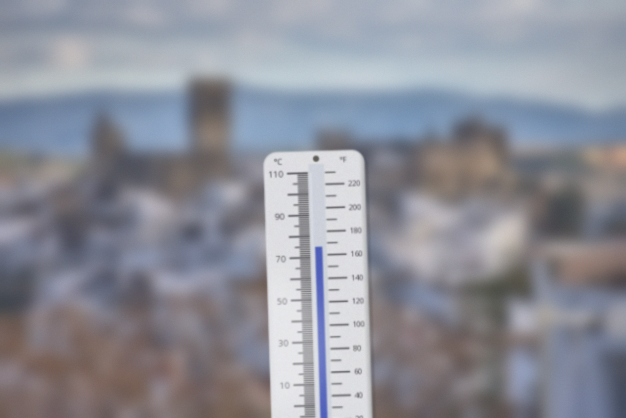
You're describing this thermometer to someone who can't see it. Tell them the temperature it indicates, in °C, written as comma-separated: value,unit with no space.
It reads 75,°C
